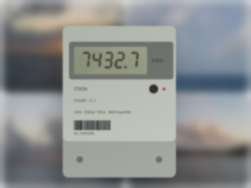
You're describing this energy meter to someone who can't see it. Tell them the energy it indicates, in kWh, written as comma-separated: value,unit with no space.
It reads 7432.7,kWh
